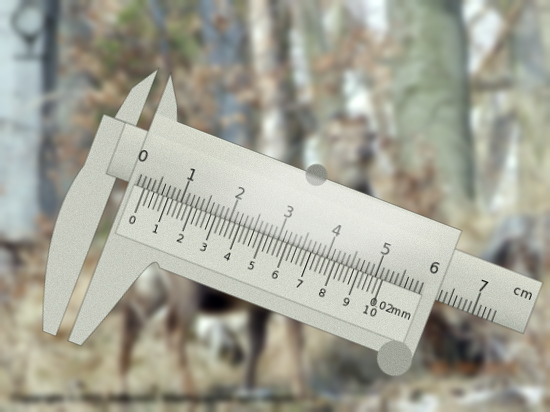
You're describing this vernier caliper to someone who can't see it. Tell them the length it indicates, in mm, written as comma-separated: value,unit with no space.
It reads 2.5,mm
